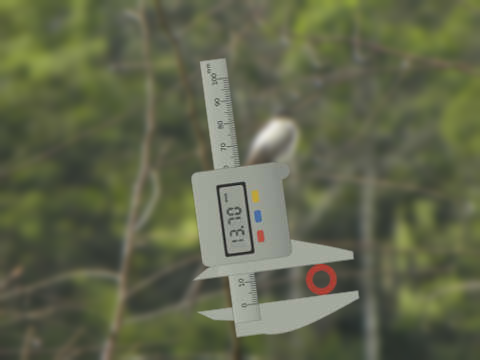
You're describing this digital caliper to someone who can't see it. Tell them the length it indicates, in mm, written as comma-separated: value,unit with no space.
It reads 13.70,mm
